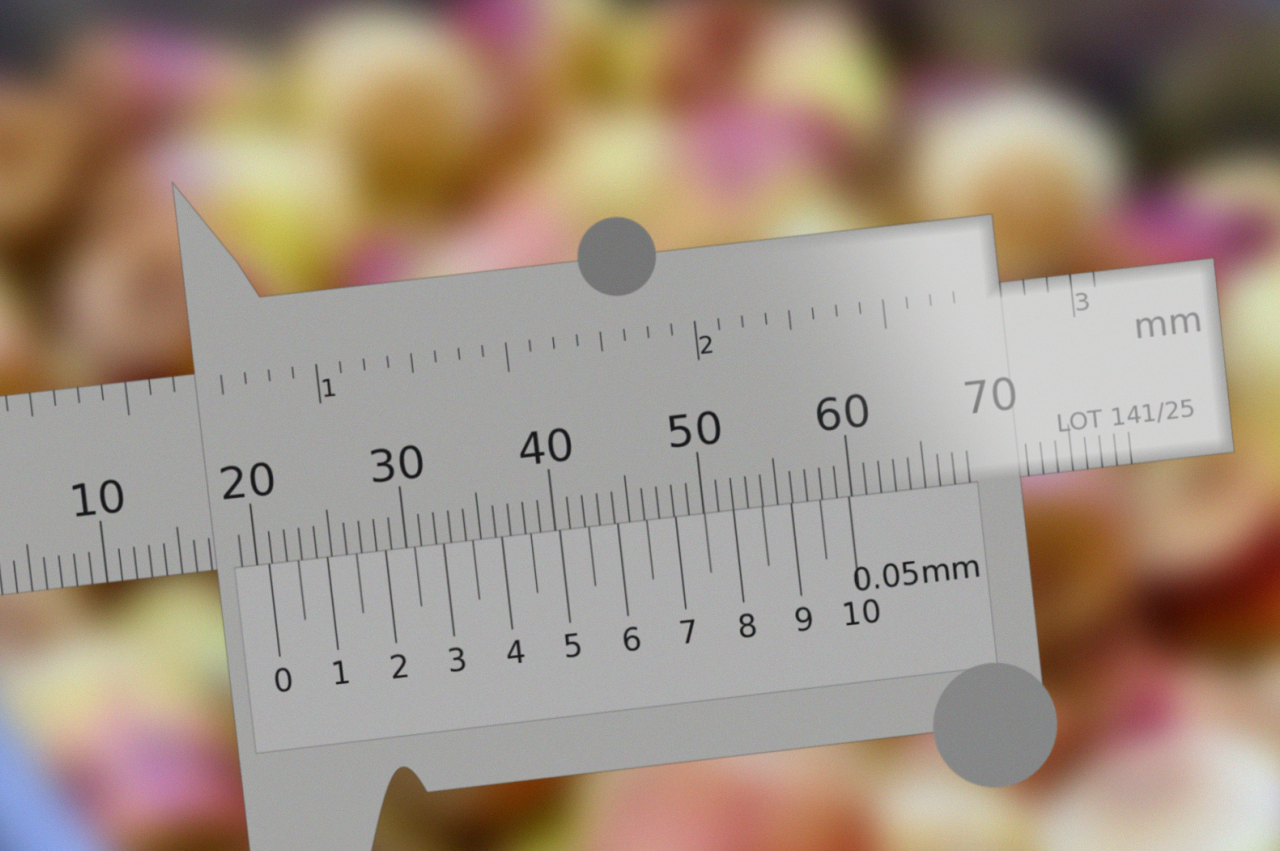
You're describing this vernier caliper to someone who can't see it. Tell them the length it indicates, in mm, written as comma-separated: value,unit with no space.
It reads 20.8,mm
